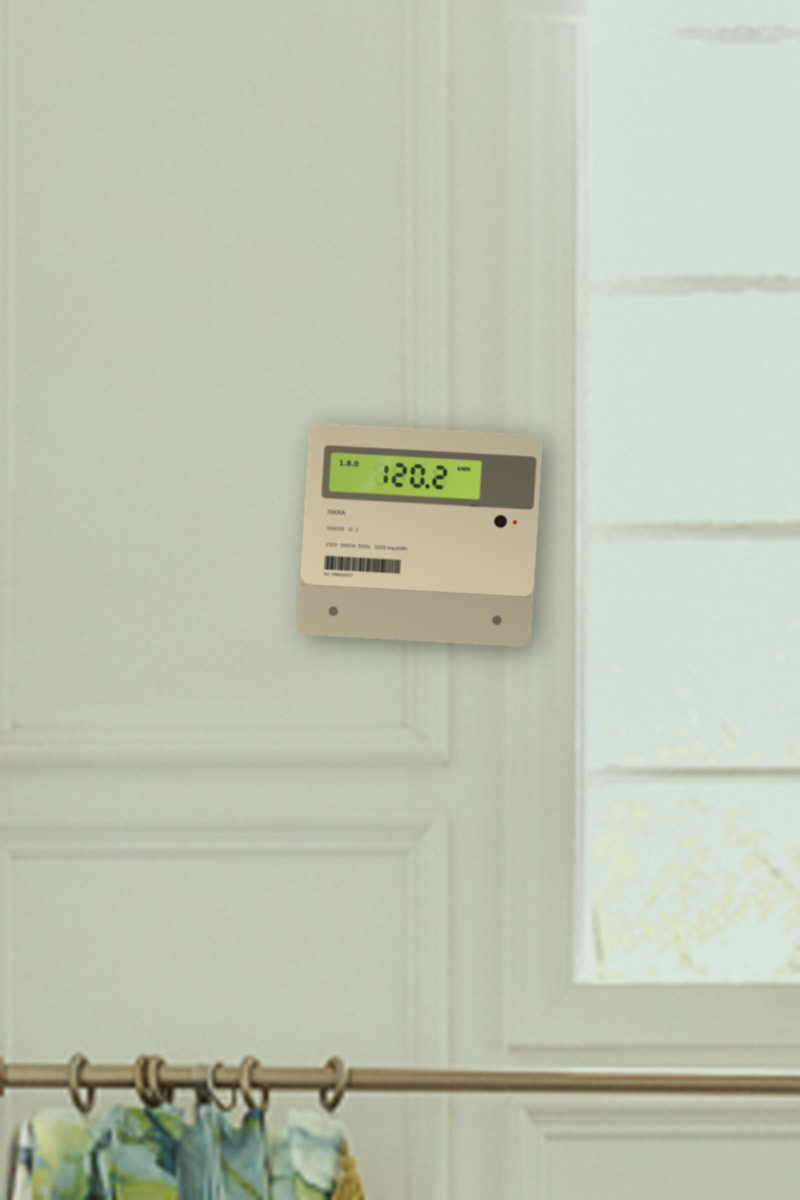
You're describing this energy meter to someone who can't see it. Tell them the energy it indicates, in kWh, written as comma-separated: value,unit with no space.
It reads 120.2,kWh
